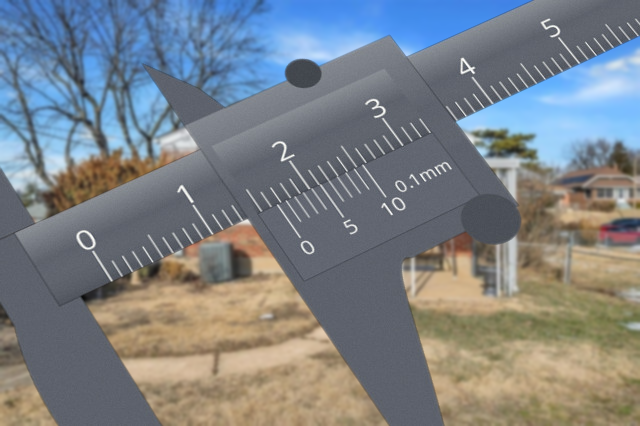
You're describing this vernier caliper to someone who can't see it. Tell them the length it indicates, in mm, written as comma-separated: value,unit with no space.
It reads 16.6,mm
